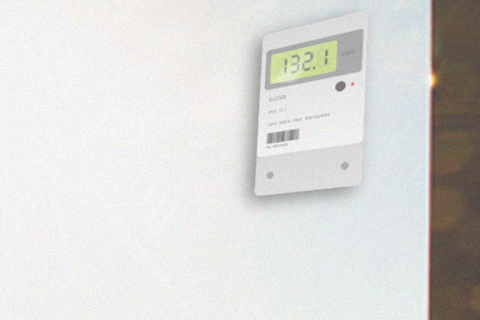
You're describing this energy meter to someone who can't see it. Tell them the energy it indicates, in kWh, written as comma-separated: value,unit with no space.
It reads 132.1,kWh
